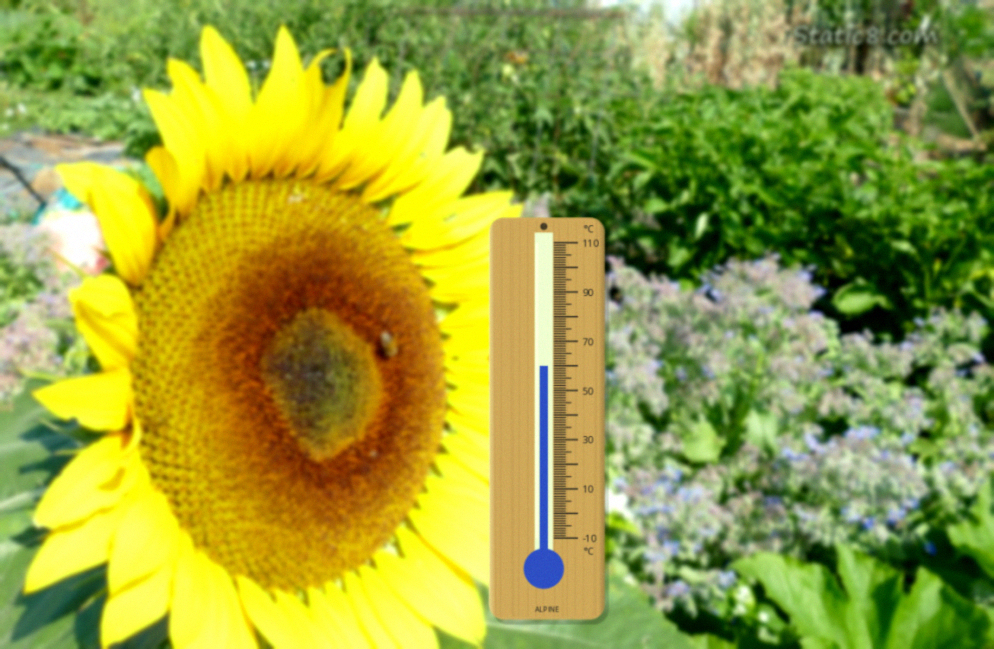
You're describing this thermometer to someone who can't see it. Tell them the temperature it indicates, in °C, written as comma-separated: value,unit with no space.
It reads 60,°C
